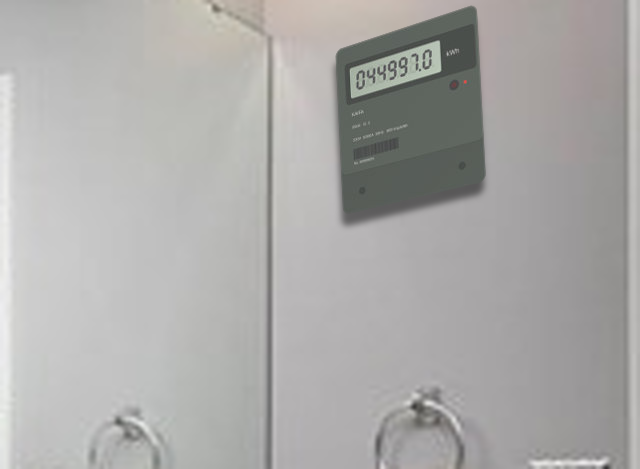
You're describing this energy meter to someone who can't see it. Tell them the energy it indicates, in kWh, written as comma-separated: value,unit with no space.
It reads 44997.0,kWh
